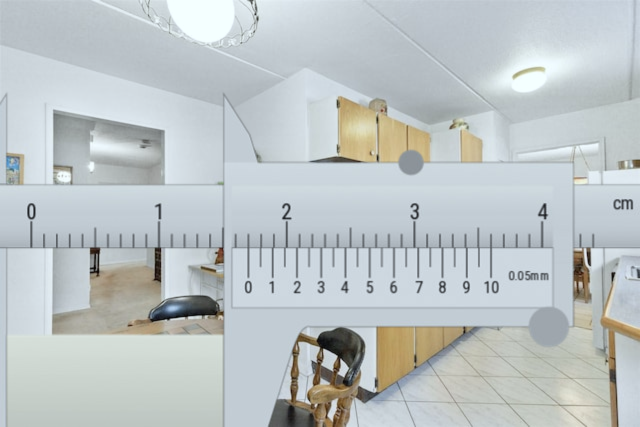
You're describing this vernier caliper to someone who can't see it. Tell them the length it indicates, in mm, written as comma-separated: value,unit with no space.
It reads 17.0,mm
